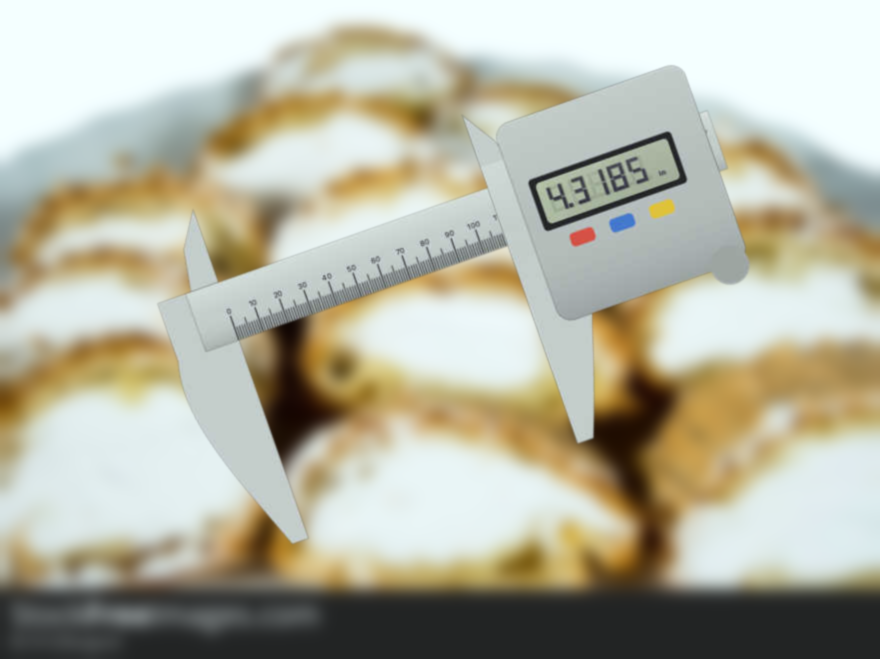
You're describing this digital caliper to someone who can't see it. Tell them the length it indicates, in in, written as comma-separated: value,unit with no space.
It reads 4.3185,in
